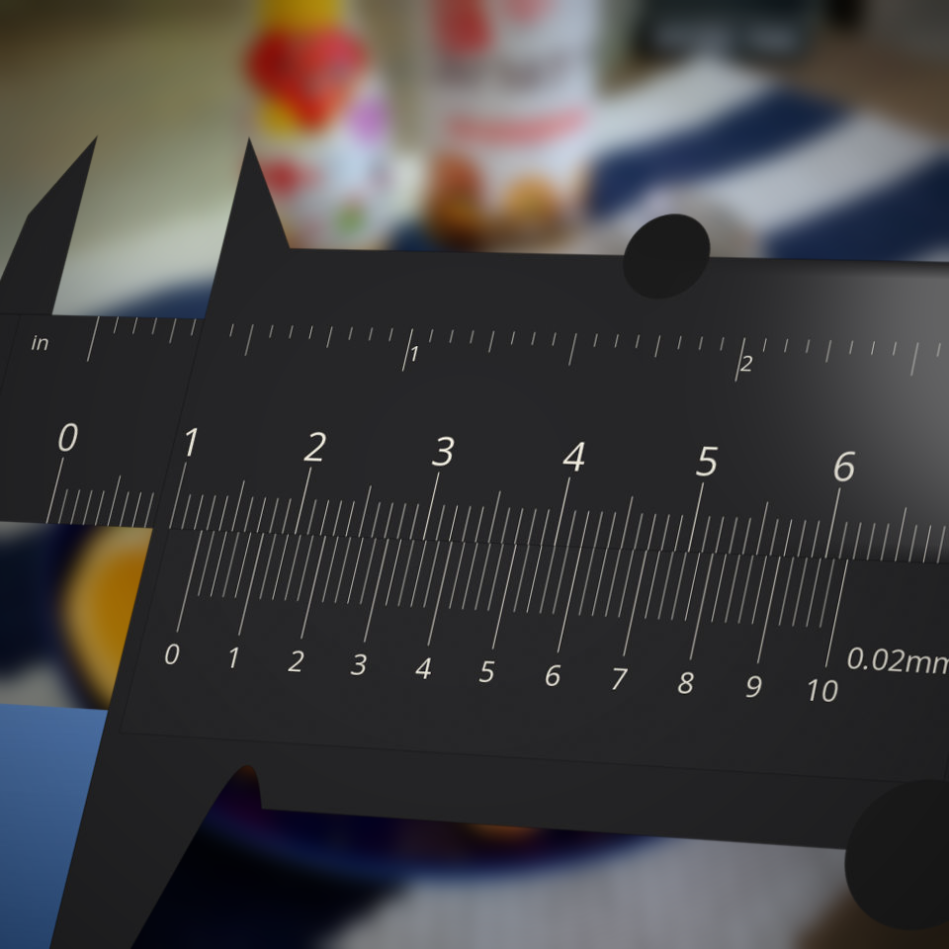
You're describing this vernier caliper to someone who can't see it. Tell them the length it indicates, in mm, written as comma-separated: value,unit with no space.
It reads 12.6,mm
